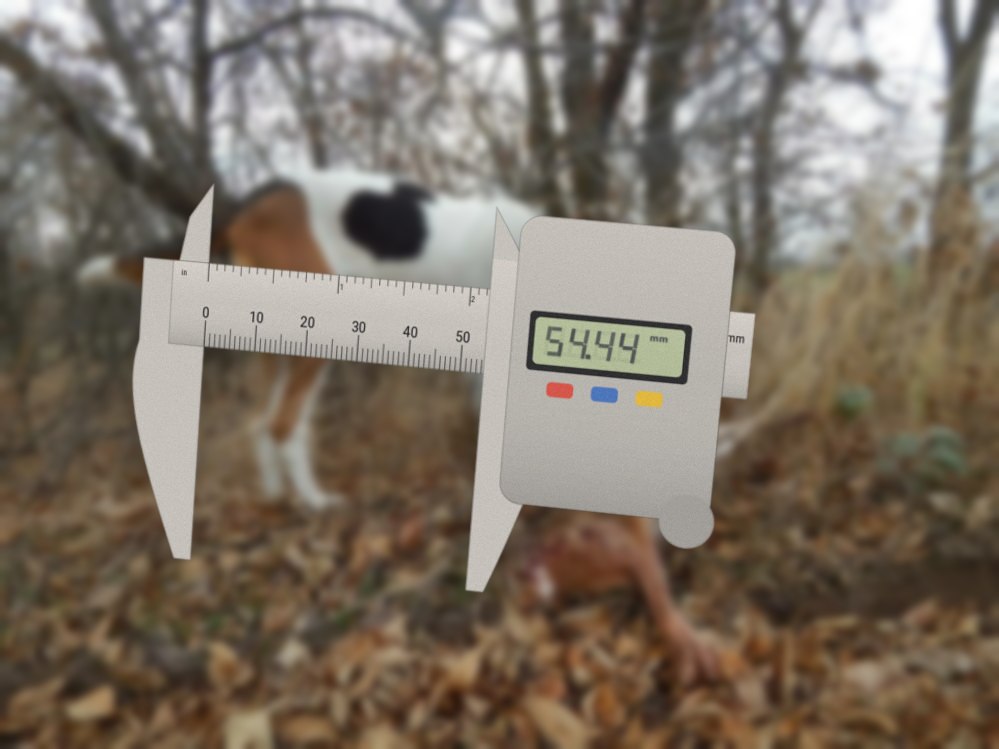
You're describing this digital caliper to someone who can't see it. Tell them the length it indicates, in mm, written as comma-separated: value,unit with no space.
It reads 54.44,mm
